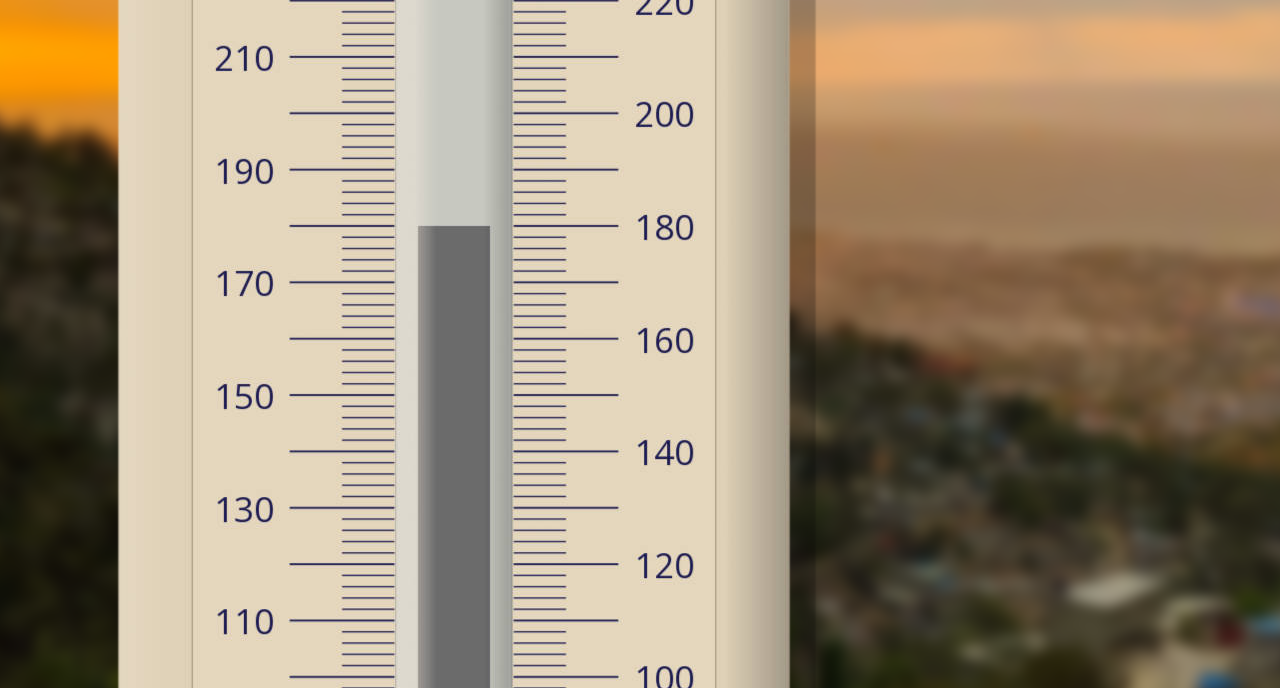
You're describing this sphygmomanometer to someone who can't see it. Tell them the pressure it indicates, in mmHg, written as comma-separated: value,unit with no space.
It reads 180,mmHg
